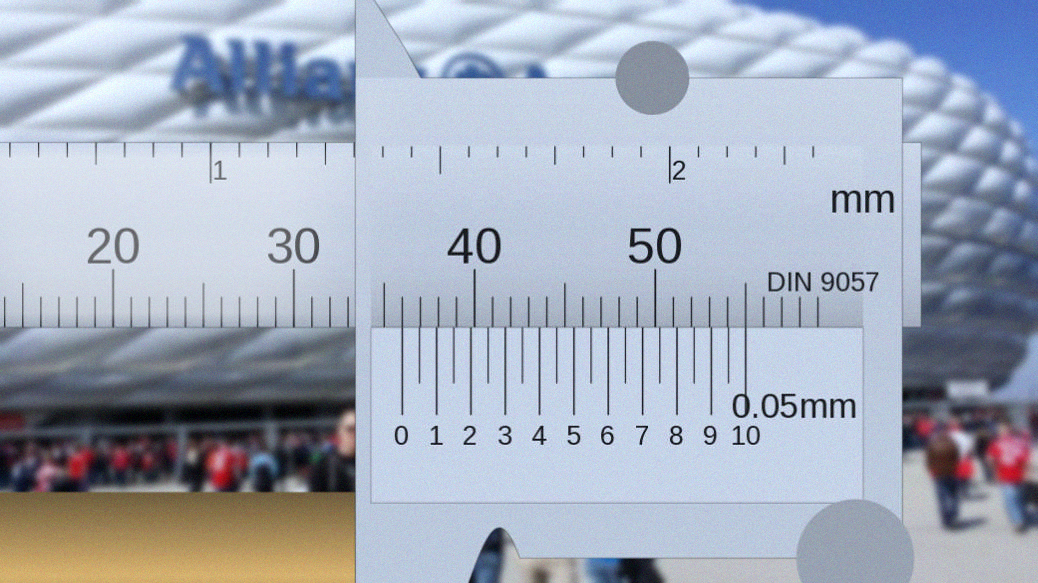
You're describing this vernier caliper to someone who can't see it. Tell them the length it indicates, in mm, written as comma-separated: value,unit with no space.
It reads 36.0,mm
